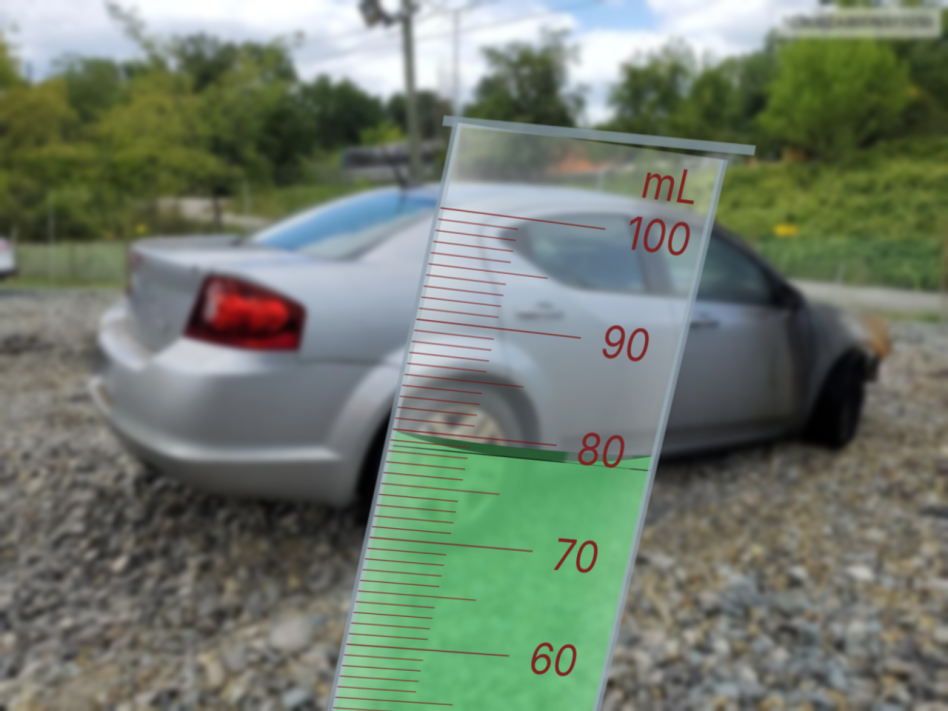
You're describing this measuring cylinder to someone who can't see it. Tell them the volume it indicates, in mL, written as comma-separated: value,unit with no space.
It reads 78.5,mL
